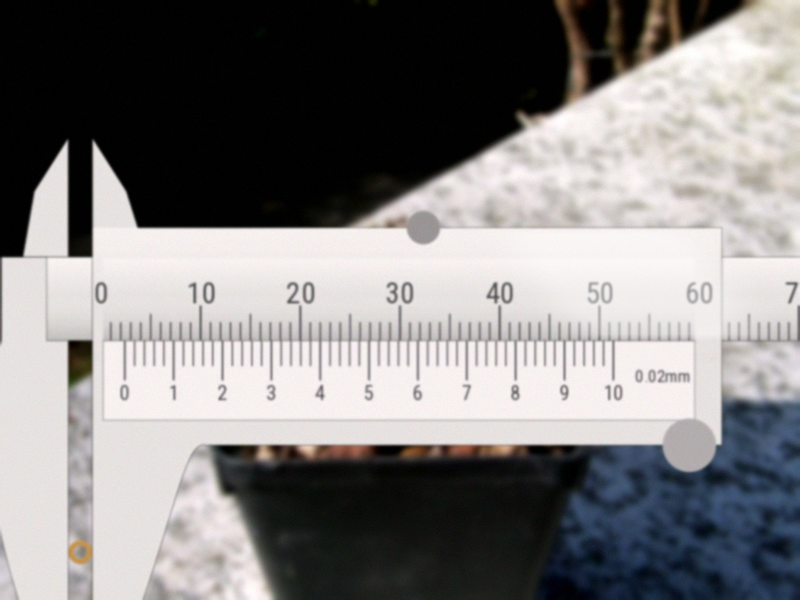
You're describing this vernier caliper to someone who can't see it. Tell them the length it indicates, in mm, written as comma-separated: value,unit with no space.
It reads 2.4,mm
